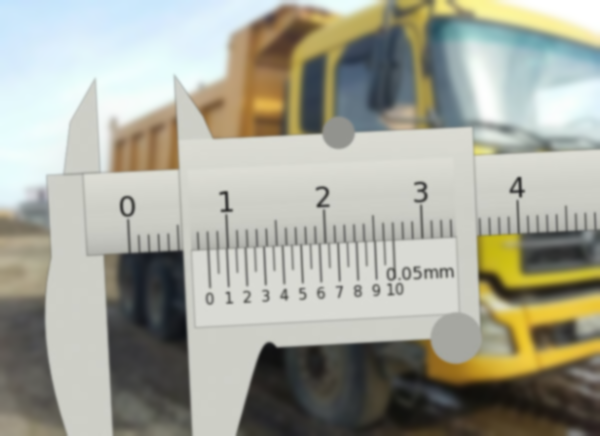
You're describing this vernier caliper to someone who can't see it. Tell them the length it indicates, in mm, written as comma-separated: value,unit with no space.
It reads 8.0,mm
